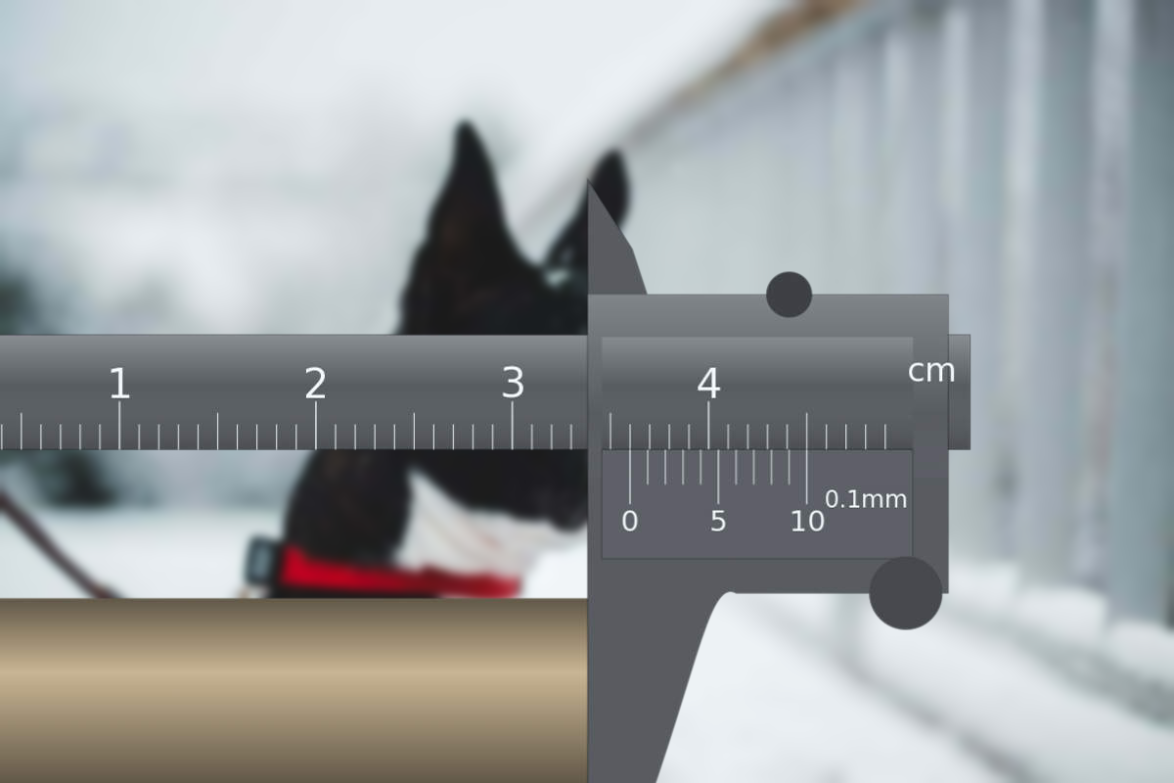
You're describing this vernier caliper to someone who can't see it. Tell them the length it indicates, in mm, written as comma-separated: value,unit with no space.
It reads 36.0,mm
